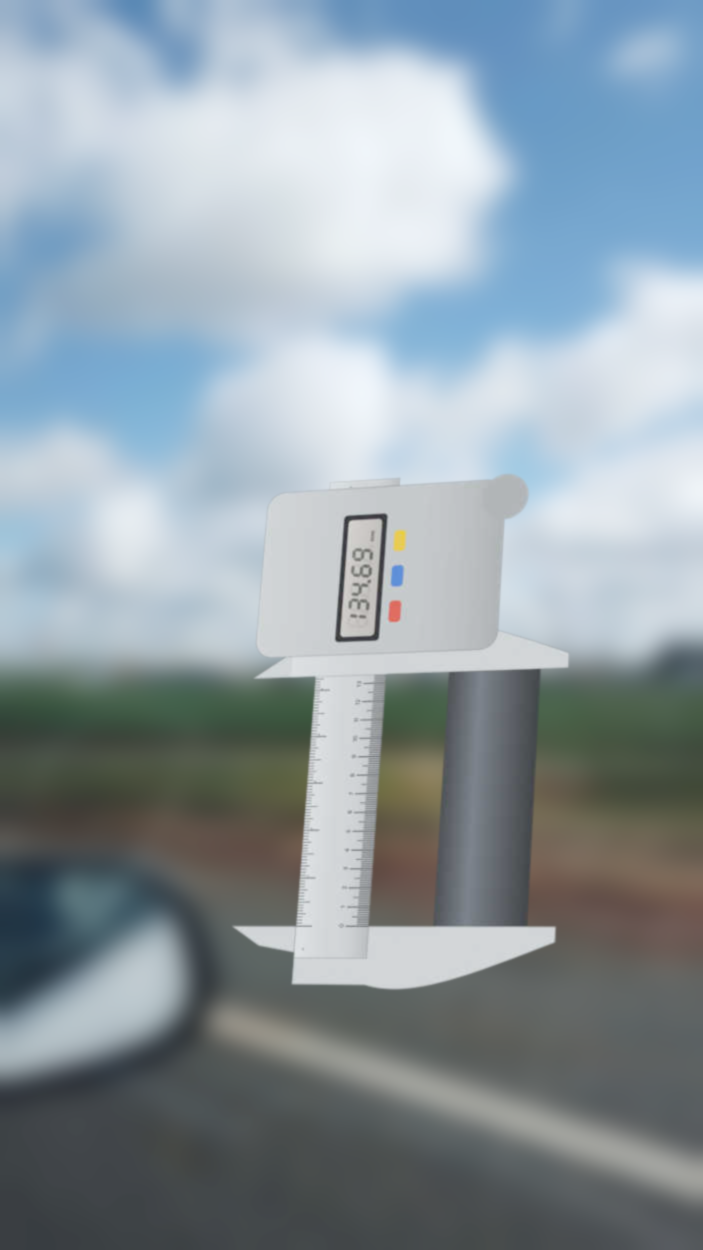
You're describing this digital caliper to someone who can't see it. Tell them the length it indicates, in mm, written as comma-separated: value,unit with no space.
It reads 134.69,mm
